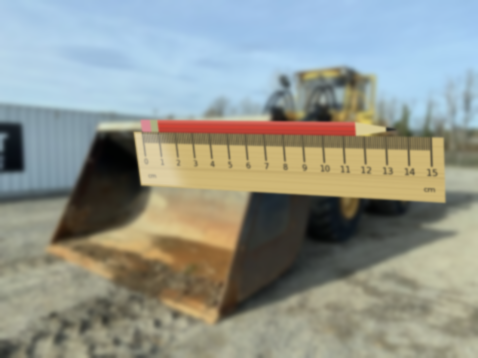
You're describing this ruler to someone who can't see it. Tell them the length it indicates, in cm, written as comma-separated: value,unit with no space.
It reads 13.5,cm
